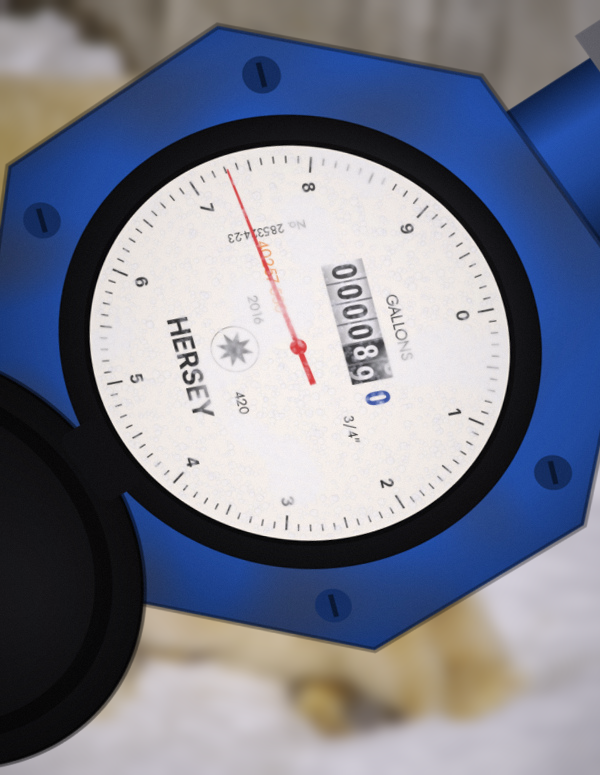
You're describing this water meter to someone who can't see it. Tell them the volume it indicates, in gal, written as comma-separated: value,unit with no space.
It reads 887.3,gal
